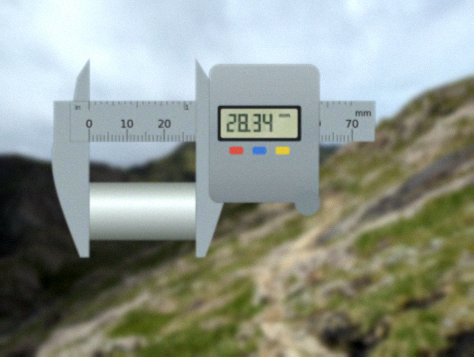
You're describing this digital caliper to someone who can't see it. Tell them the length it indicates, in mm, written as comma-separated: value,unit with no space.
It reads 28.34,mm
